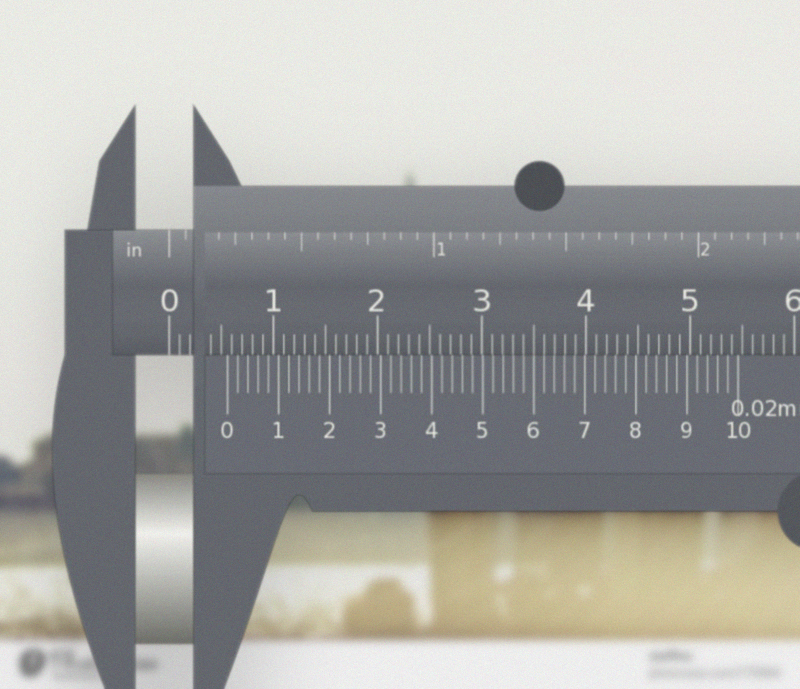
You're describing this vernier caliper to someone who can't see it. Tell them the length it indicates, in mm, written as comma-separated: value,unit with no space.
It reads 5.6,mm
